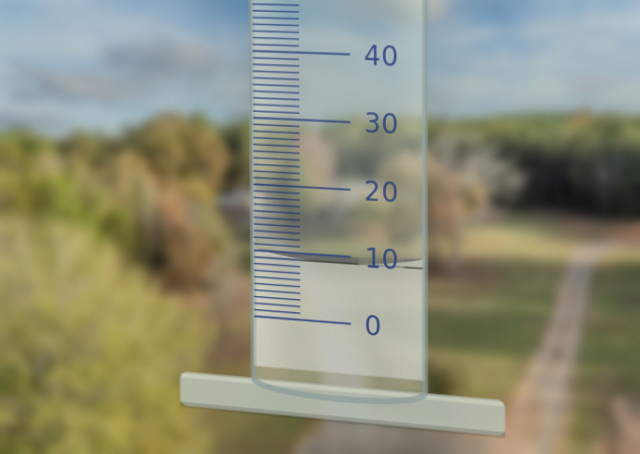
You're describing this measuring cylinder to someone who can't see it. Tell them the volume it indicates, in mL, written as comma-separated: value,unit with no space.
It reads 9,mL
